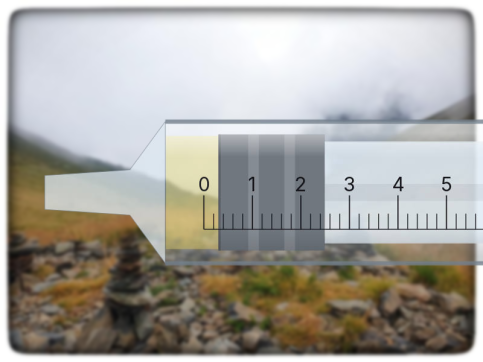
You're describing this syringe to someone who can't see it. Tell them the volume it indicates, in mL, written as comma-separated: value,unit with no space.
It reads 0.3,mL
